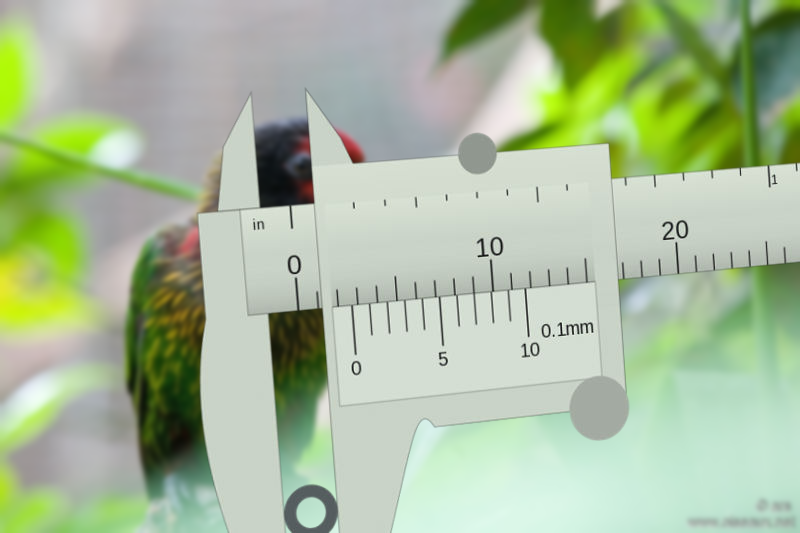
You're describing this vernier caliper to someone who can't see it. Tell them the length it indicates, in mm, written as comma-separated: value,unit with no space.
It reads 2.7,mm
